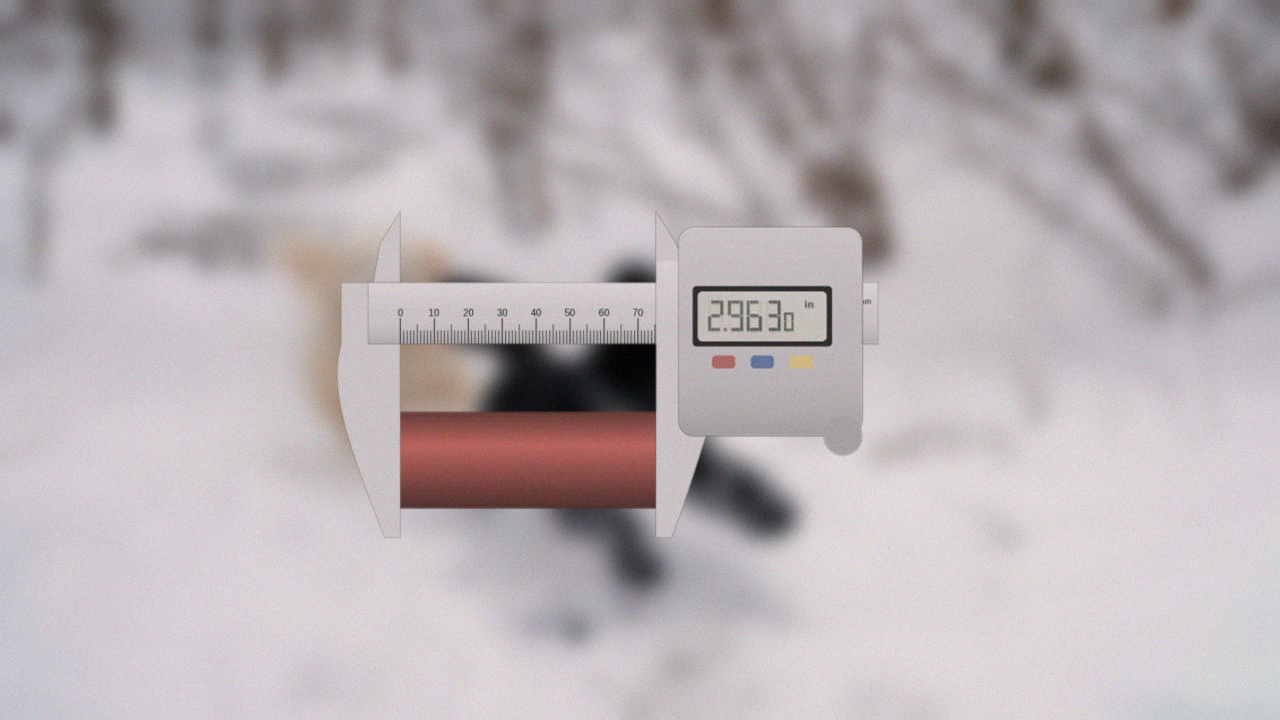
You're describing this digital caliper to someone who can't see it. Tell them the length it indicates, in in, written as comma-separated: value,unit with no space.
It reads 2.9630,in
